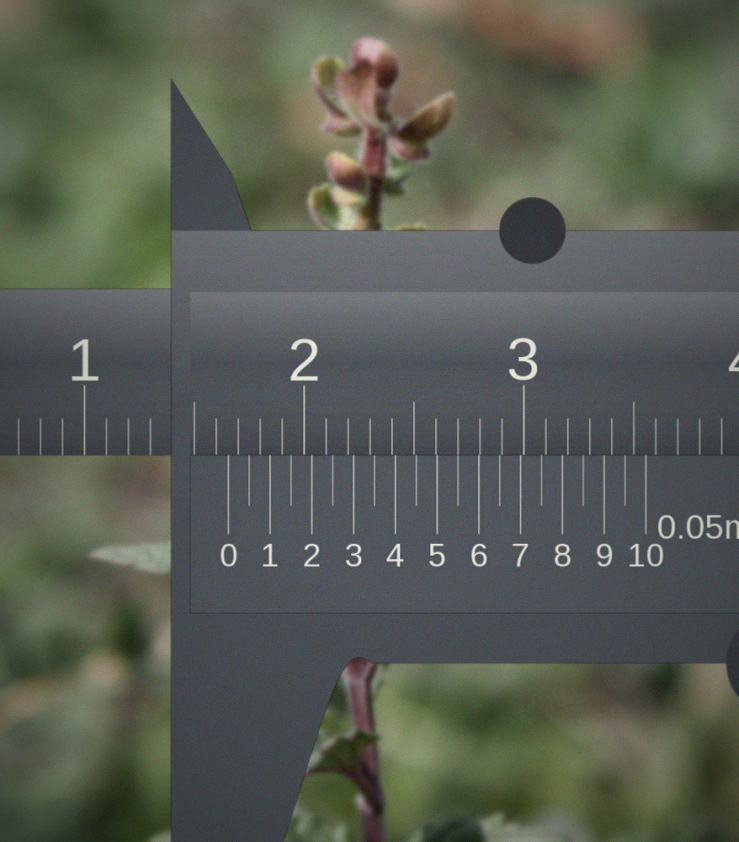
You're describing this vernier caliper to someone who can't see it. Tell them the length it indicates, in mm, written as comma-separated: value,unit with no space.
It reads 16.55,mm
